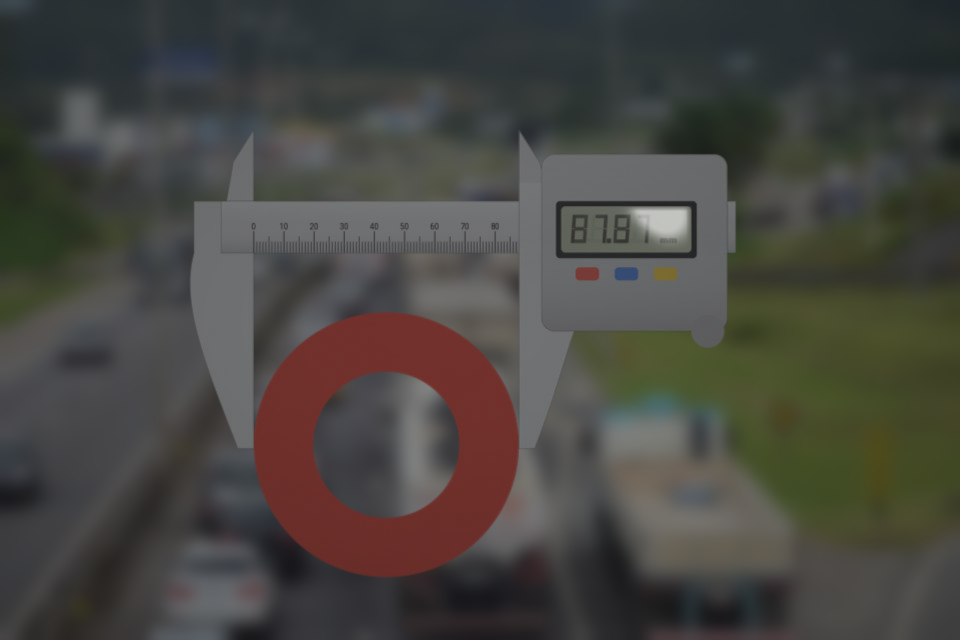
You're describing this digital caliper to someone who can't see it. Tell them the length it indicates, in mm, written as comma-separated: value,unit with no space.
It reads 87.87,mm
